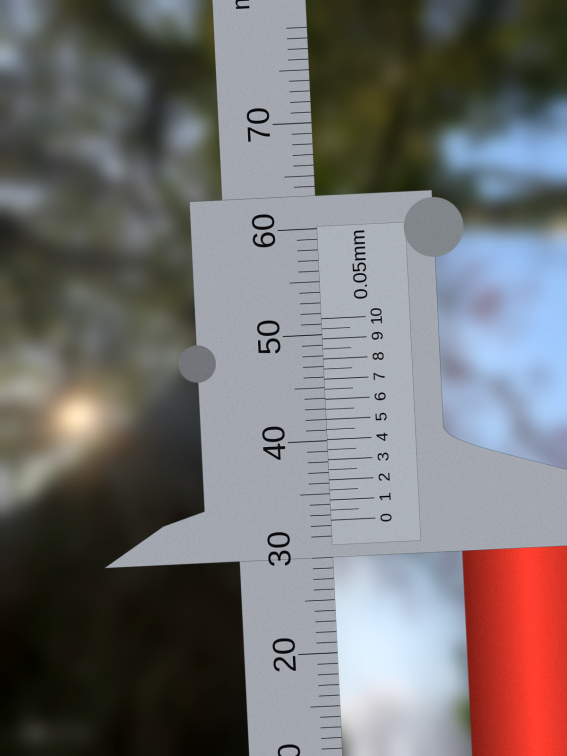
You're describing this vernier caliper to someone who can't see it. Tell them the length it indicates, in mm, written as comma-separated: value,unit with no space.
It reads 32.5,mm
